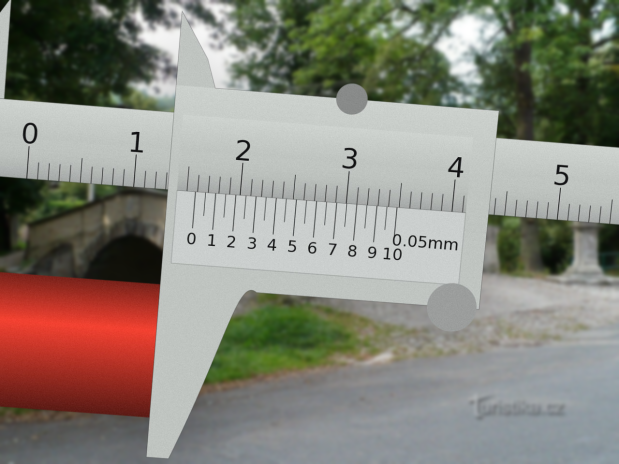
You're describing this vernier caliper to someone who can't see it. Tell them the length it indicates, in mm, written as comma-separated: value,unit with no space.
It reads 15.8,mm
